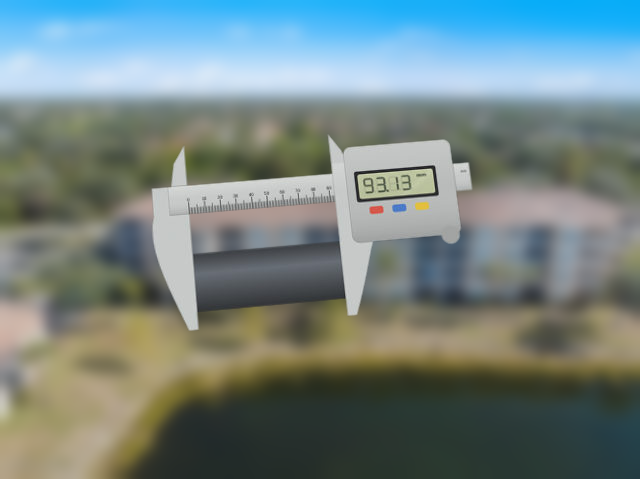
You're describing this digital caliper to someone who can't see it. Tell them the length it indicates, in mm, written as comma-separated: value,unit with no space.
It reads 93.13,mm
